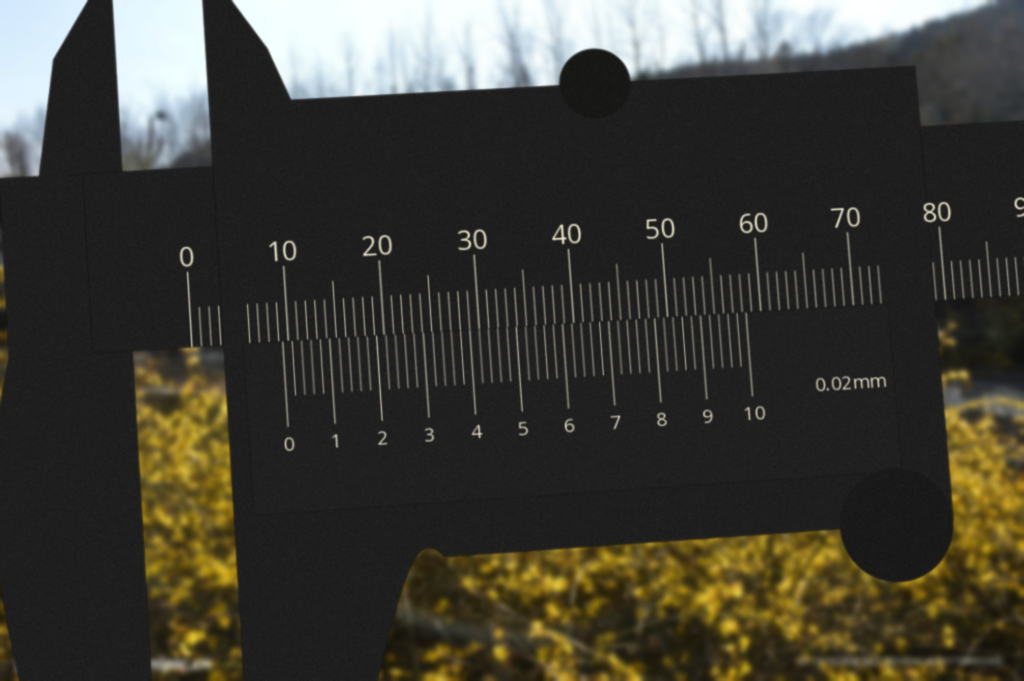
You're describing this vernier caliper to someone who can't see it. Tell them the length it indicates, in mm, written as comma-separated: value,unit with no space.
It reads 9.4,mm
